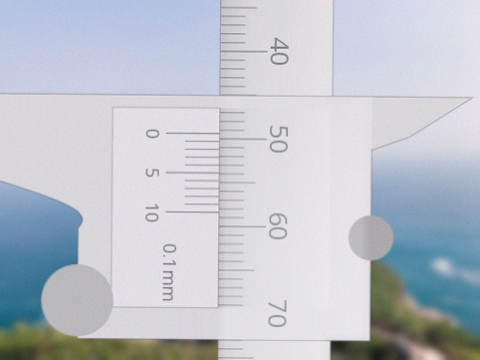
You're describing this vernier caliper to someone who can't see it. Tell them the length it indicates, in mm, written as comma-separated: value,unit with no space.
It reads 49.4,mm
